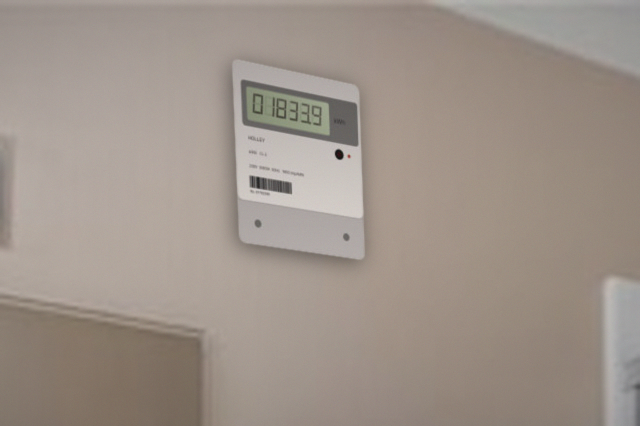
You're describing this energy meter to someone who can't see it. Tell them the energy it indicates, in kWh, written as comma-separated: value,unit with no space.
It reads 1833.9,kWh
